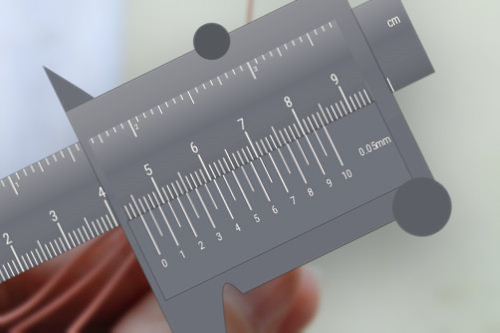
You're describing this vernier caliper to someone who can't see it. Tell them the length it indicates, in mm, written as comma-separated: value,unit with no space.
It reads 45.0,mm
